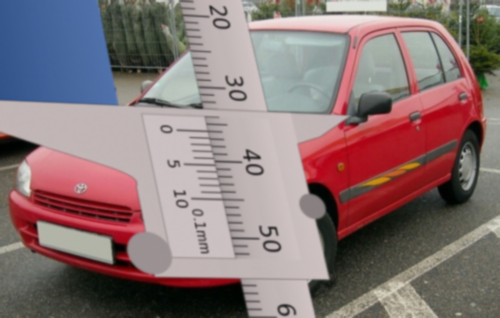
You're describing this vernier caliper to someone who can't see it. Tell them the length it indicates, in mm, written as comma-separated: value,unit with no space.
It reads 36.0,mm
